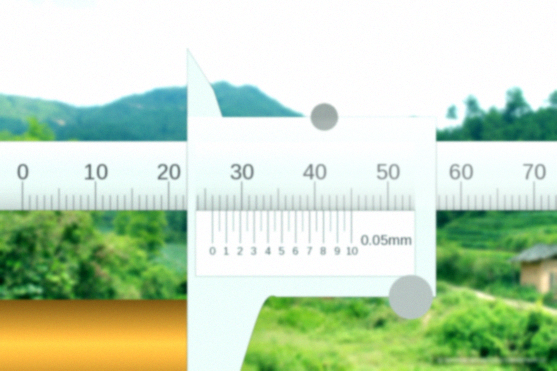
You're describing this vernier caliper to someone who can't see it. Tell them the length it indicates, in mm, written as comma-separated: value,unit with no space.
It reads 26.0,mm
